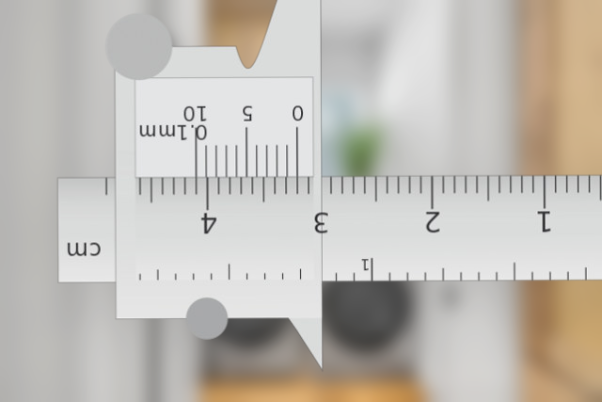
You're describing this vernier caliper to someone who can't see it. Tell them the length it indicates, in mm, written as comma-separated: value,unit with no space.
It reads 32.0,mm
